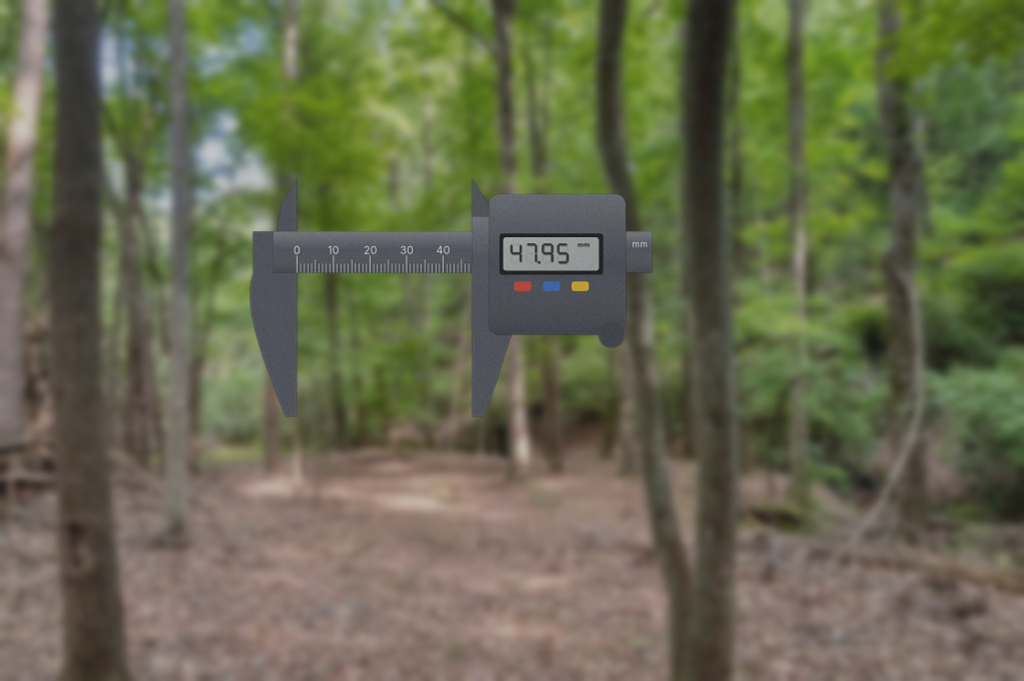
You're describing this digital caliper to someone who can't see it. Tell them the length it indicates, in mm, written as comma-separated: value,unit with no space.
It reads 47.95,mm
